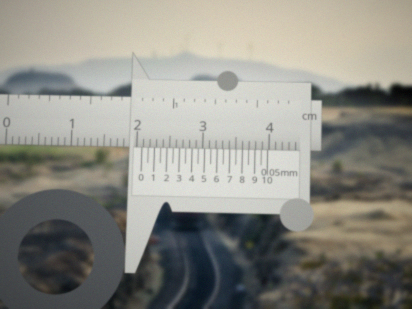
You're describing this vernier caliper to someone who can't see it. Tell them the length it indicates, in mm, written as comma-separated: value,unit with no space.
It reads 20.8,mm
